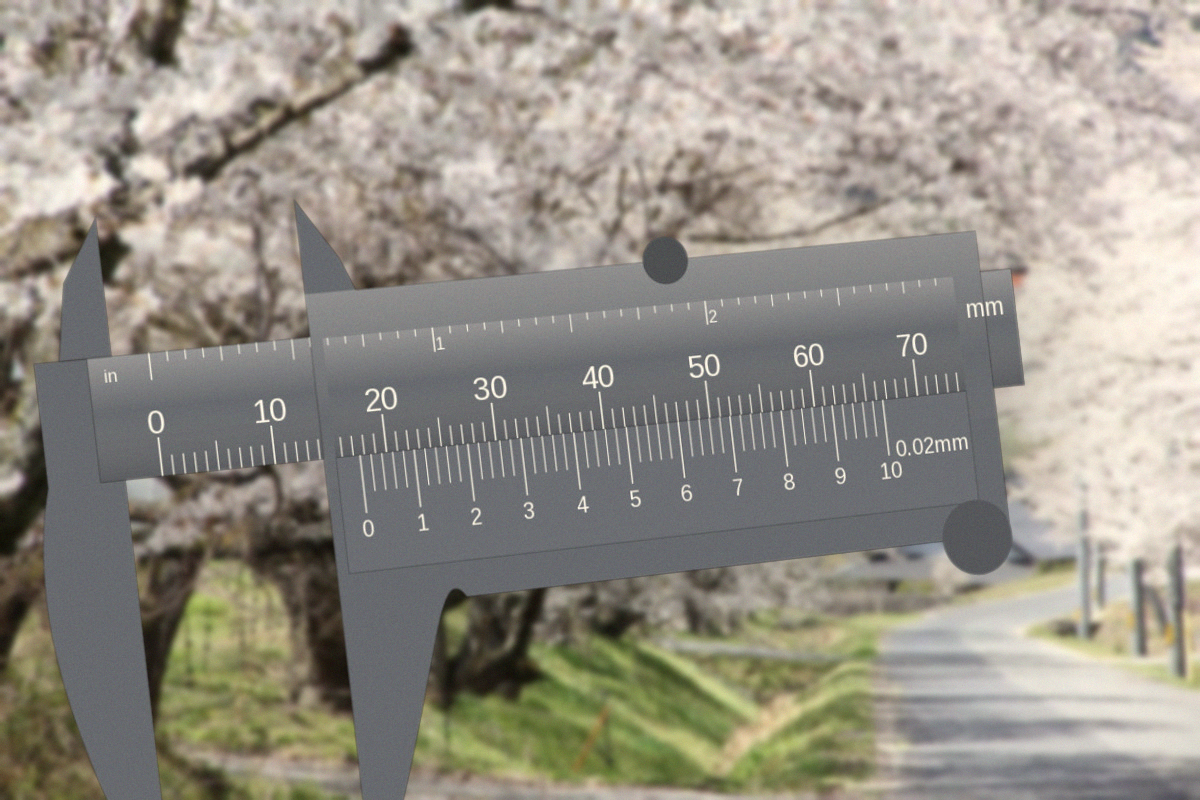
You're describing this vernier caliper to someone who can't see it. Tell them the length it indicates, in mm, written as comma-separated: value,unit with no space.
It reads 17.6,mm
